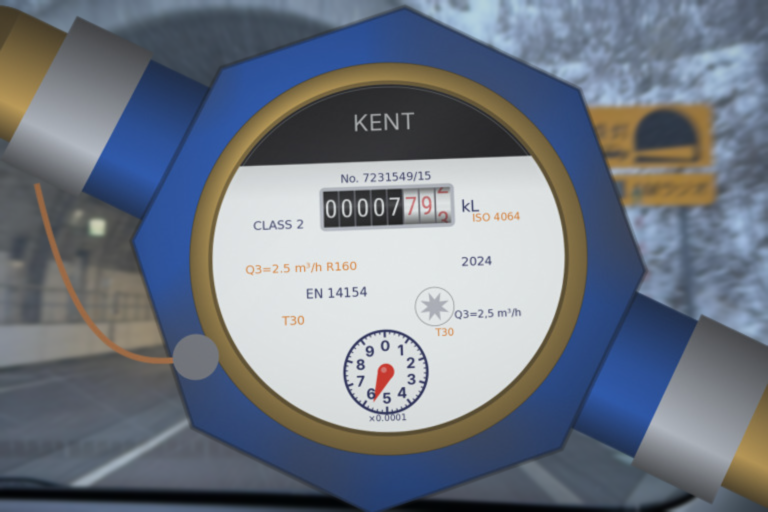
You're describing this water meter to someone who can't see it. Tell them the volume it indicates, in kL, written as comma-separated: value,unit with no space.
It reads 7.7925,kL
